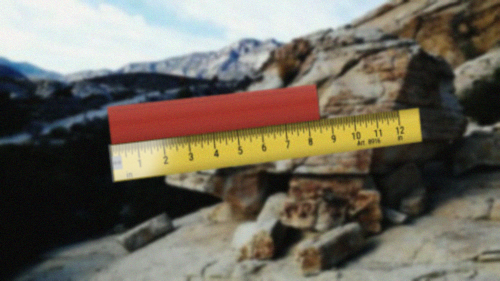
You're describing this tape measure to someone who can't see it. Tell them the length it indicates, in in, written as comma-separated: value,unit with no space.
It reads 8.5,in
